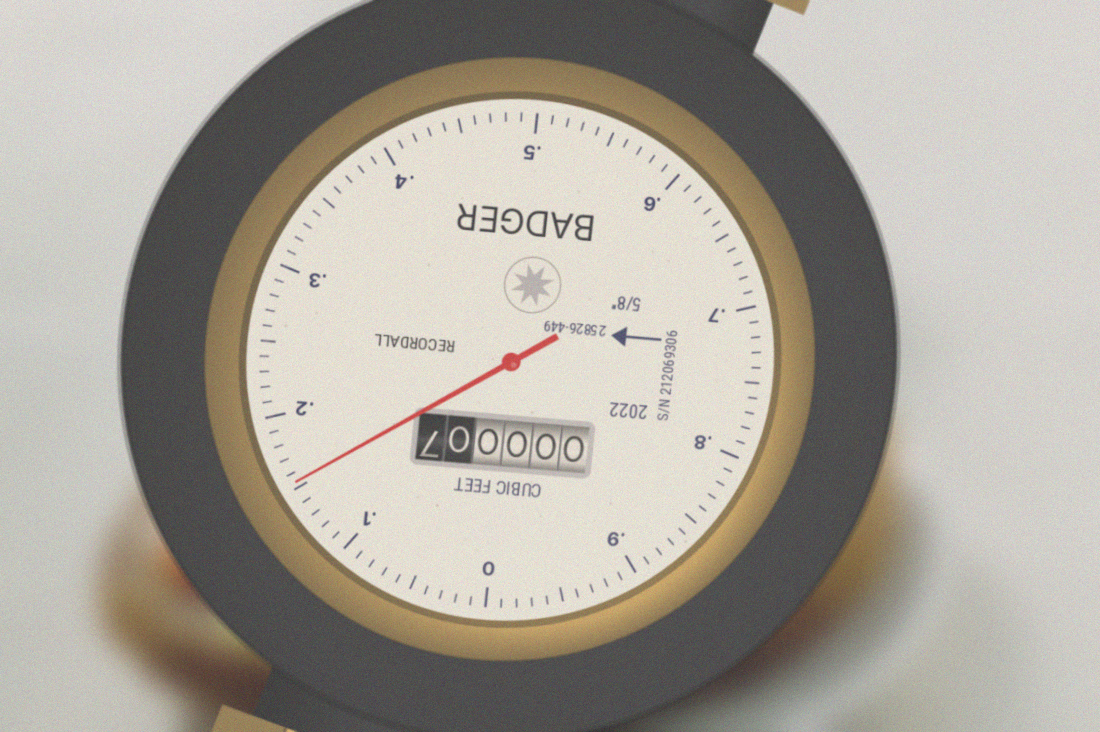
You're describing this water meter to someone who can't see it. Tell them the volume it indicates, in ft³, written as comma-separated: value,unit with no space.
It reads 7.15,ft³
